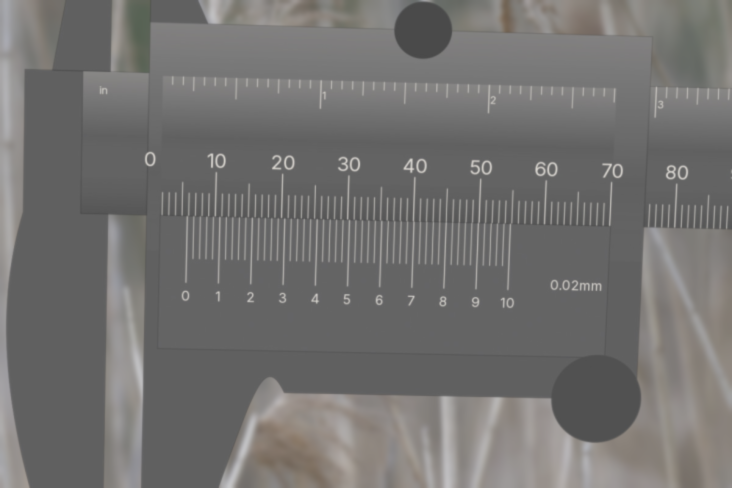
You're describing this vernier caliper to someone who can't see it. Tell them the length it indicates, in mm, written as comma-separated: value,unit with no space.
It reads 5.8,mm
